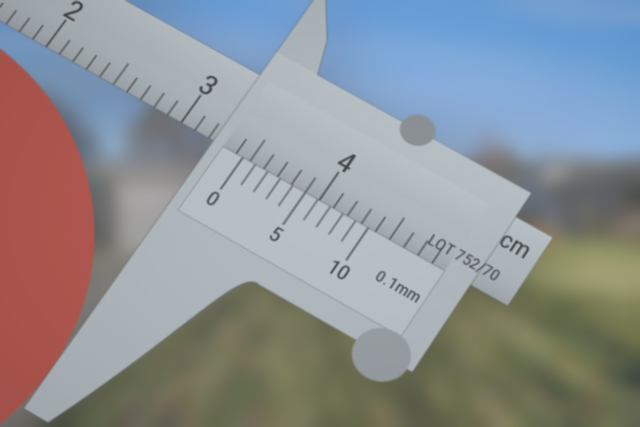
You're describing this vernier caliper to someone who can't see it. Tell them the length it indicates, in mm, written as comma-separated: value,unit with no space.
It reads 34.5,mm
